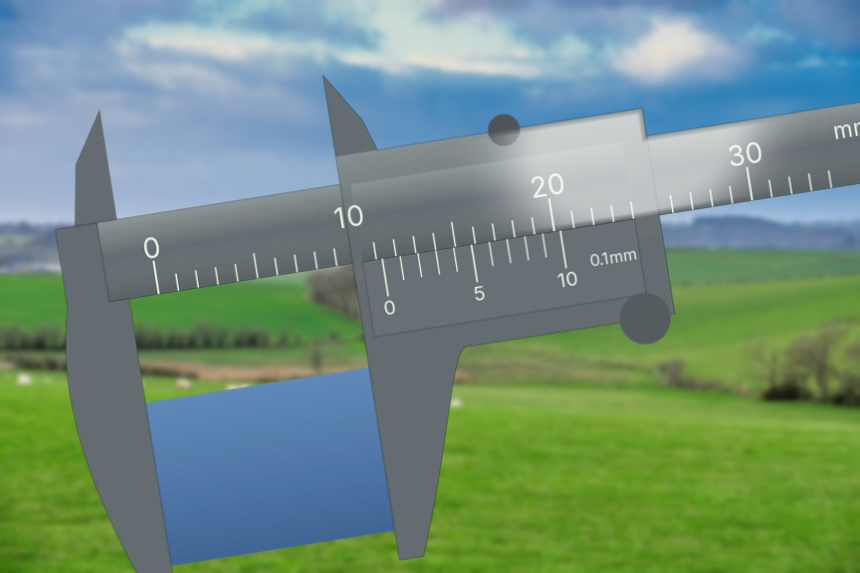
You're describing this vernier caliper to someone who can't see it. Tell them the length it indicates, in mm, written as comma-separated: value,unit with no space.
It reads 11.3,mm
